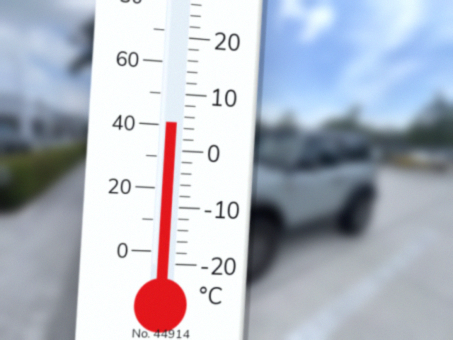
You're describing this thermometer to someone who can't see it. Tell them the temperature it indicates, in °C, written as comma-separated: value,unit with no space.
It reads 5,°C
